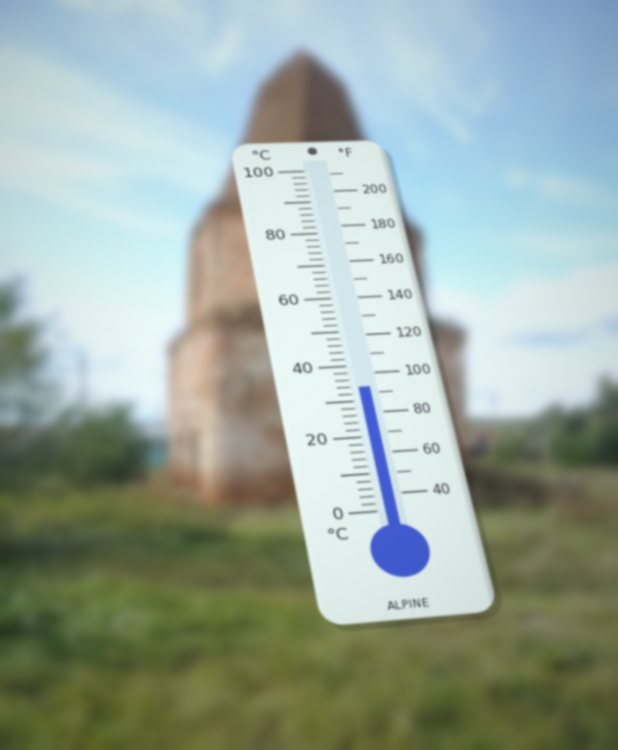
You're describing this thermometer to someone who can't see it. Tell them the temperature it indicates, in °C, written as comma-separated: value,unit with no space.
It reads 34,°C
